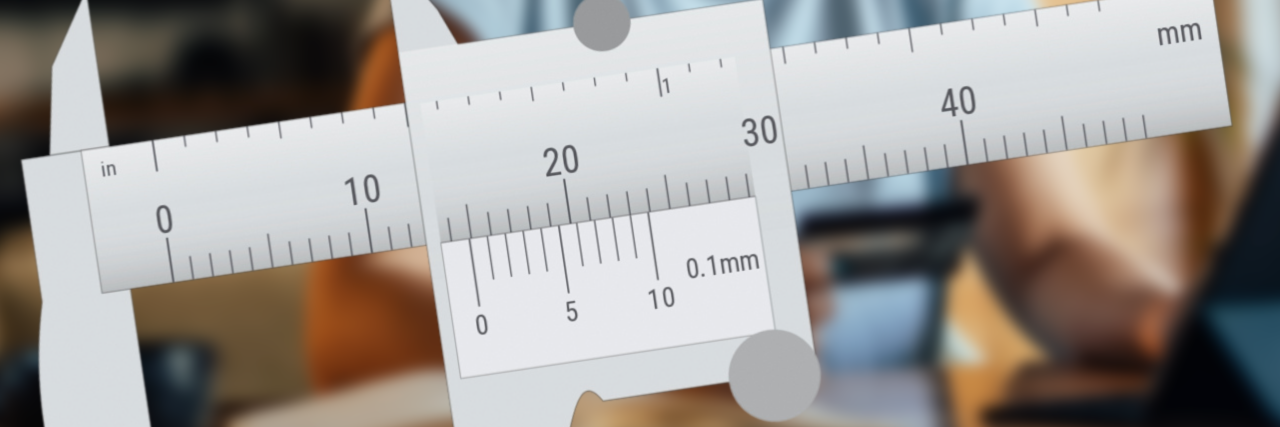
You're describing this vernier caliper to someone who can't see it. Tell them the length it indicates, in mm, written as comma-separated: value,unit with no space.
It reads 14.9,mm
